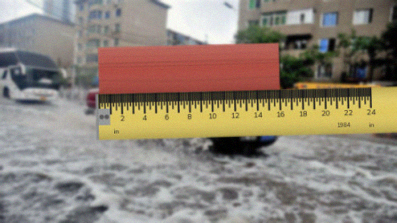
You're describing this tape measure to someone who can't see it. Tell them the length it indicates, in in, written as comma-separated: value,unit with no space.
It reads 16,in
